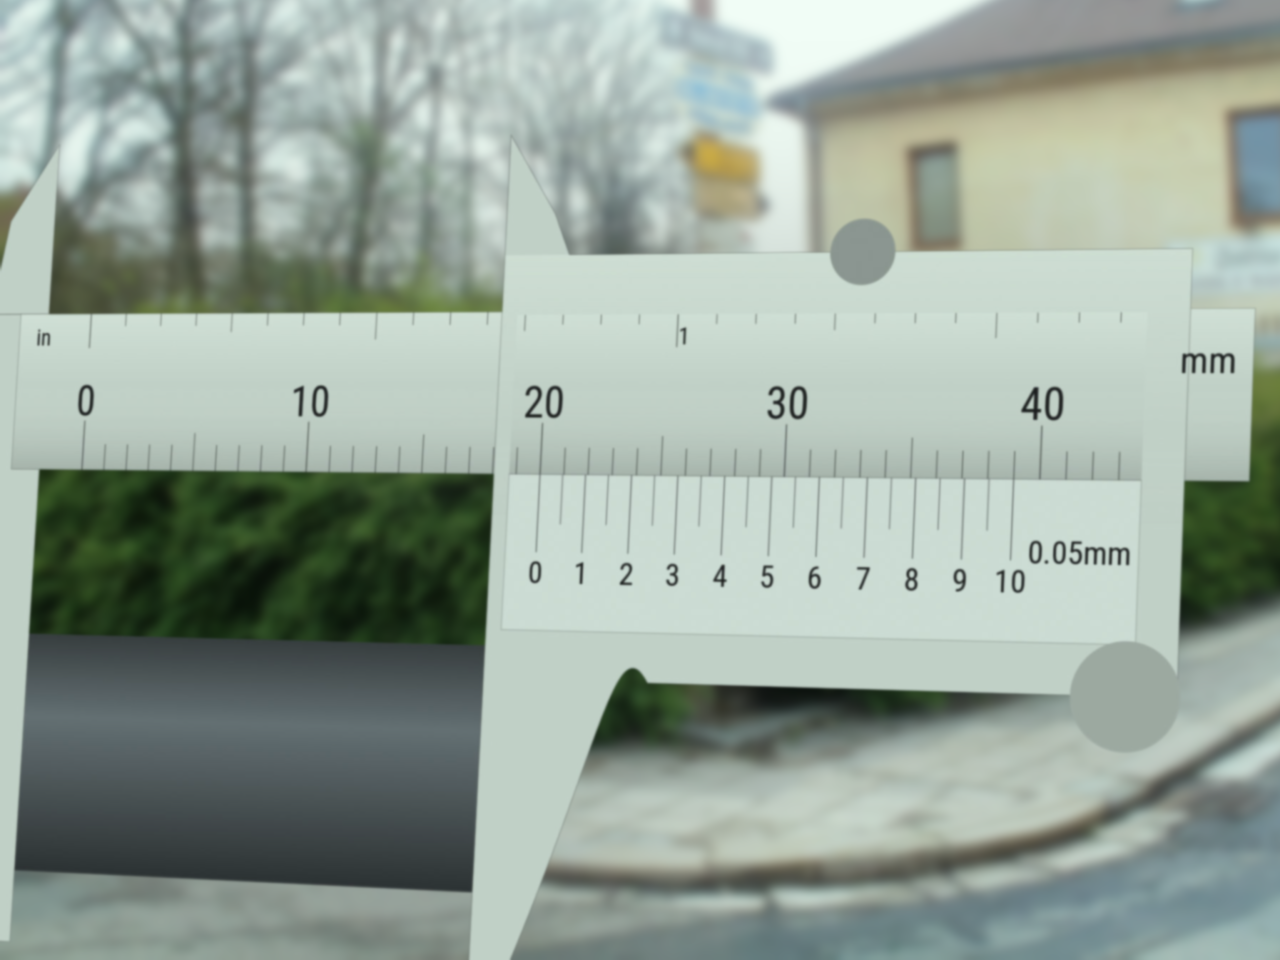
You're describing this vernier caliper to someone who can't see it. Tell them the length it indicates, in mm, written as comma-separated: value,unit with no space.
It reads 20.0,mm
